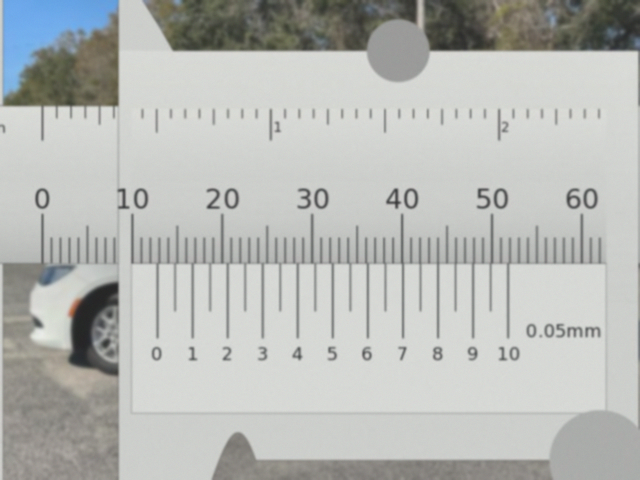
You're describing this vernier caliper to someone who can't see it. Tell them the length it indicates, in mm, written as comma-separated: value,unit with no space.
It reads 12.8,mm
